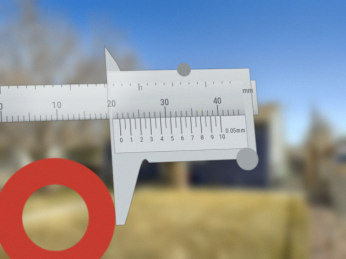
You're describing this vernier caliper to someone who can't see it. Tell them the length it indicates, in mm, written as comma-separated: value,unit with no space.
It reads 21.4,mm
